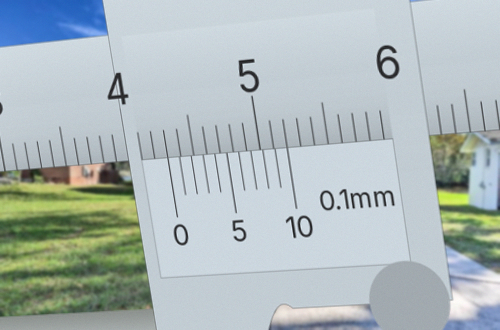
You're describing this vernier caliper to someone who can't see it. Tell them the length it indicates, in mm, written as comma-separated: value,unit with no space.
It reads 43.0,mm
